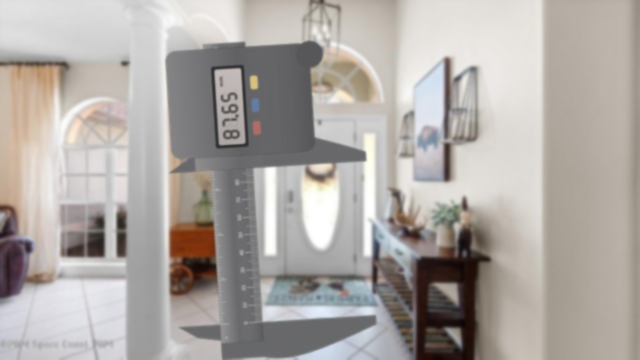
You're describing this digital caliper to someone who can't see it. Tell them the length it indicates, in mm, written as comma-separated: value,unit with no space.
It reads 87.65,mm
